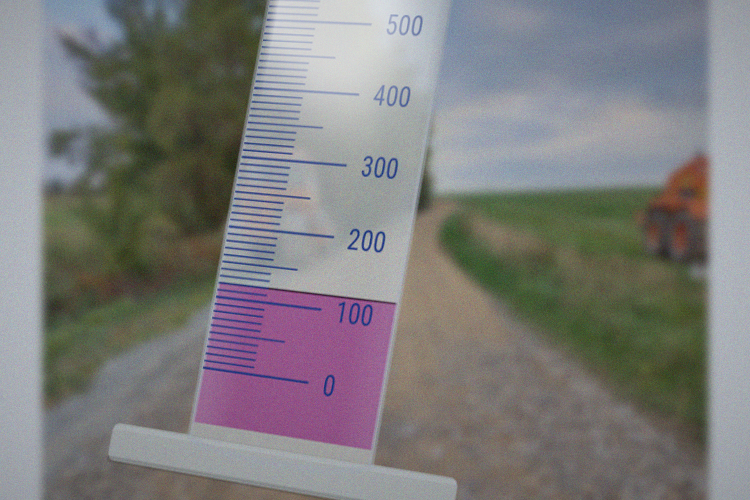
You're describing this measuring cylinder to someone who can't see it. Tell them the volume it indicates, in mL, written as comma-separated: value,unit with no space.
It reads 120,mL
